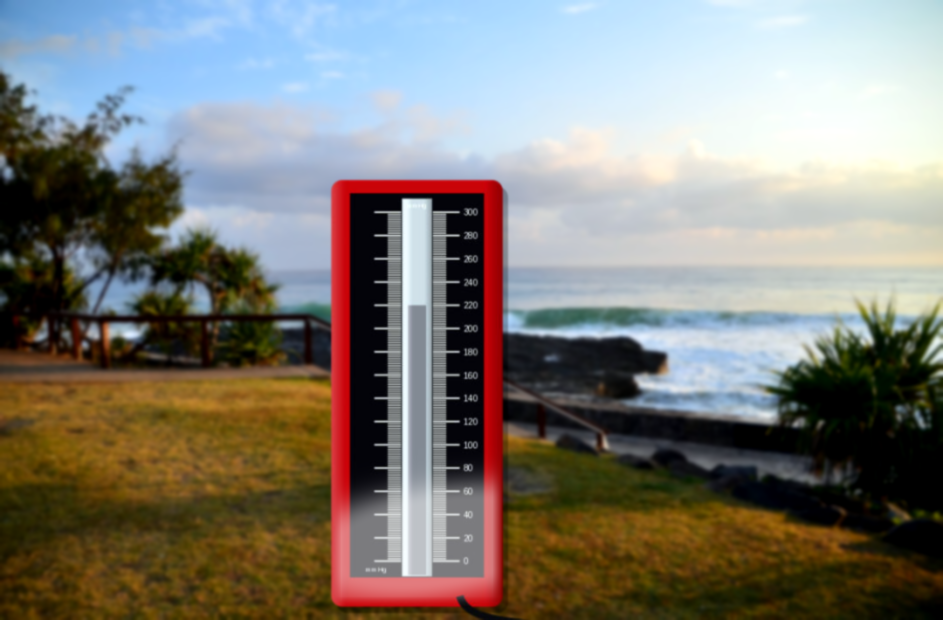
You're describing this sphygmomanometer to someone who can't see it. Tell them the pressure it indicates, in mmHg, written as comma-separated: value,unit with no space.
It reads 220,mmHg
